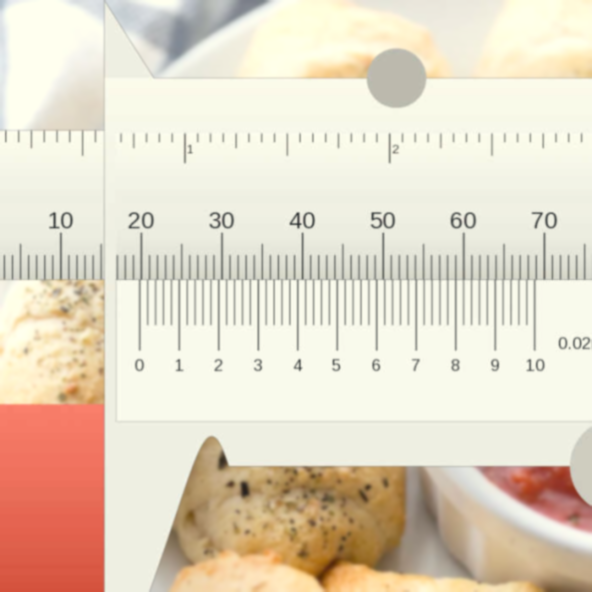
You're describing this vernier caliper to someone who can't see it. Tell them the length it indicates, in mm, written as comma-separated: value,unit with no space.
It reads 19.8,mm
